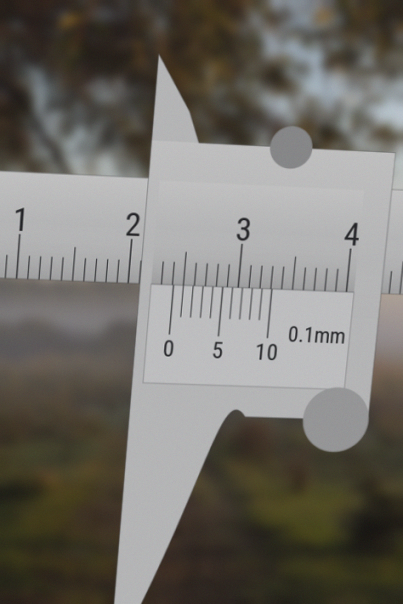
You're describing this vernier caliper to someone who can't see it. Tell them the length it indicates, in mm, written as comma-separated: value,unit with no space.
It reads 24.1,mm
